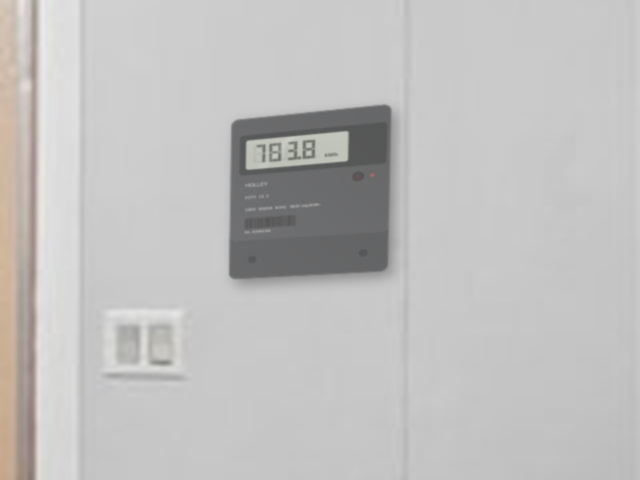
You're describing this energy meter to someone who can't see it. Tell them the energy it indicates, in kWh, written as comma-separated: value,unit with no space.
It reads 783.8,kWh
